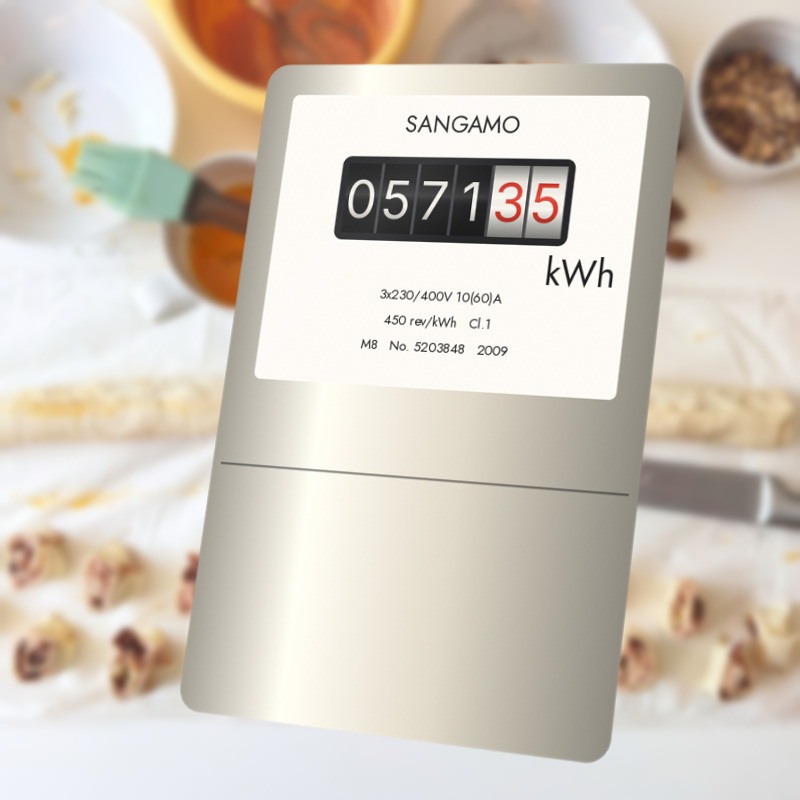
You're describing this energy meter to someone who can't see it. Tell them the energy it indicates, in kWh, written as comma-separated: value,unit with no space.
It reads 571.35,kWh
